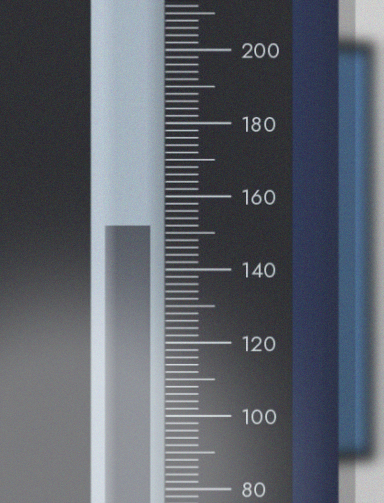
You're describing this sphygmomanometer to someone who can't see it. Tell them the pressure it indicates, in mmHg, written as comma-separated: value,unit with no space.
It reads 152,mmHg
